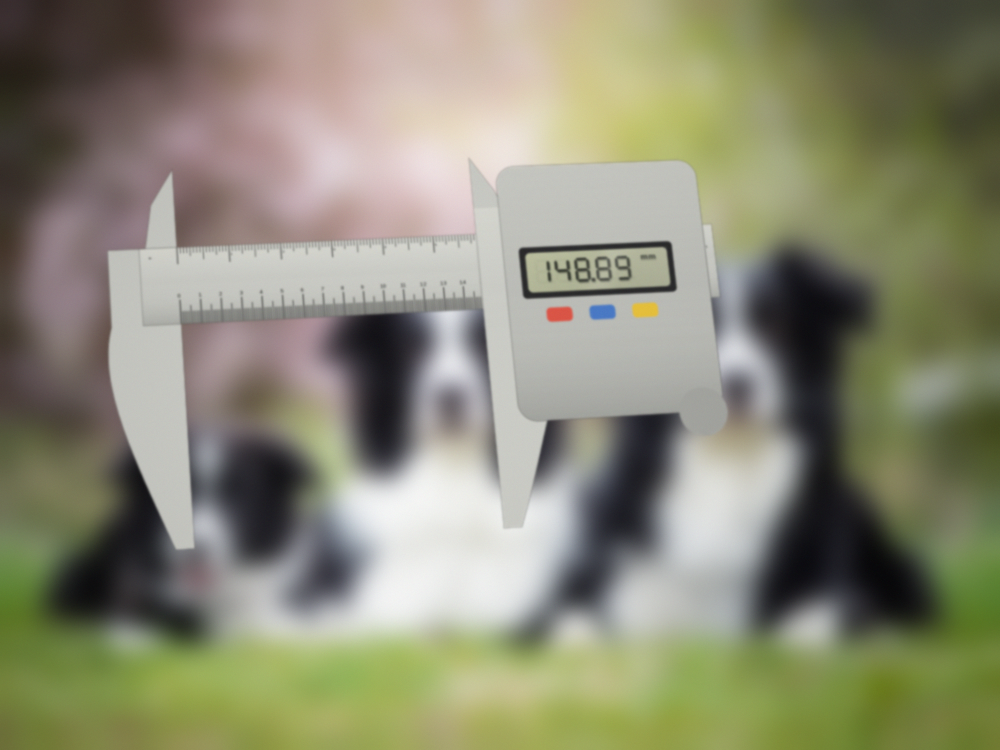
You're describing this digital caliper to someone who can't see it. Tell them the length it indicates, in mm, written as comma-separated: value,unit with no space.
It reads 148.89,mm
